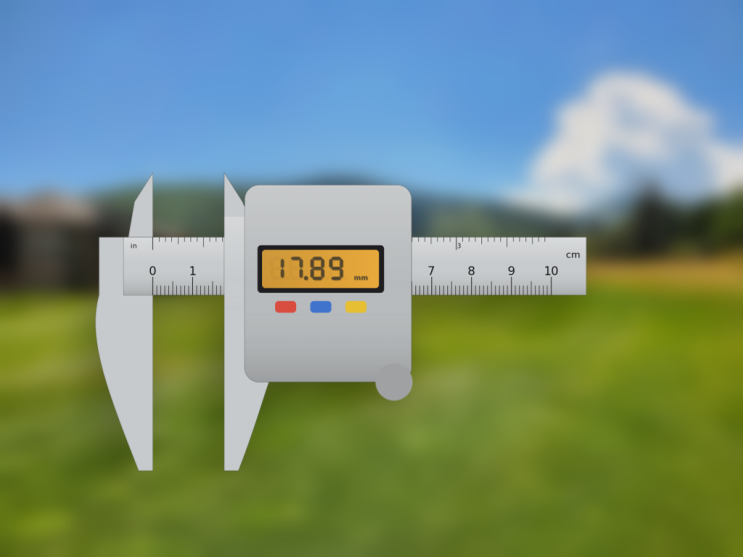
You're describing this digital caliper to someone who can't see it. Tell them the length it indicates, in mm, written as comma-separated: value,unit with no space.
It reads 17.89,mm
